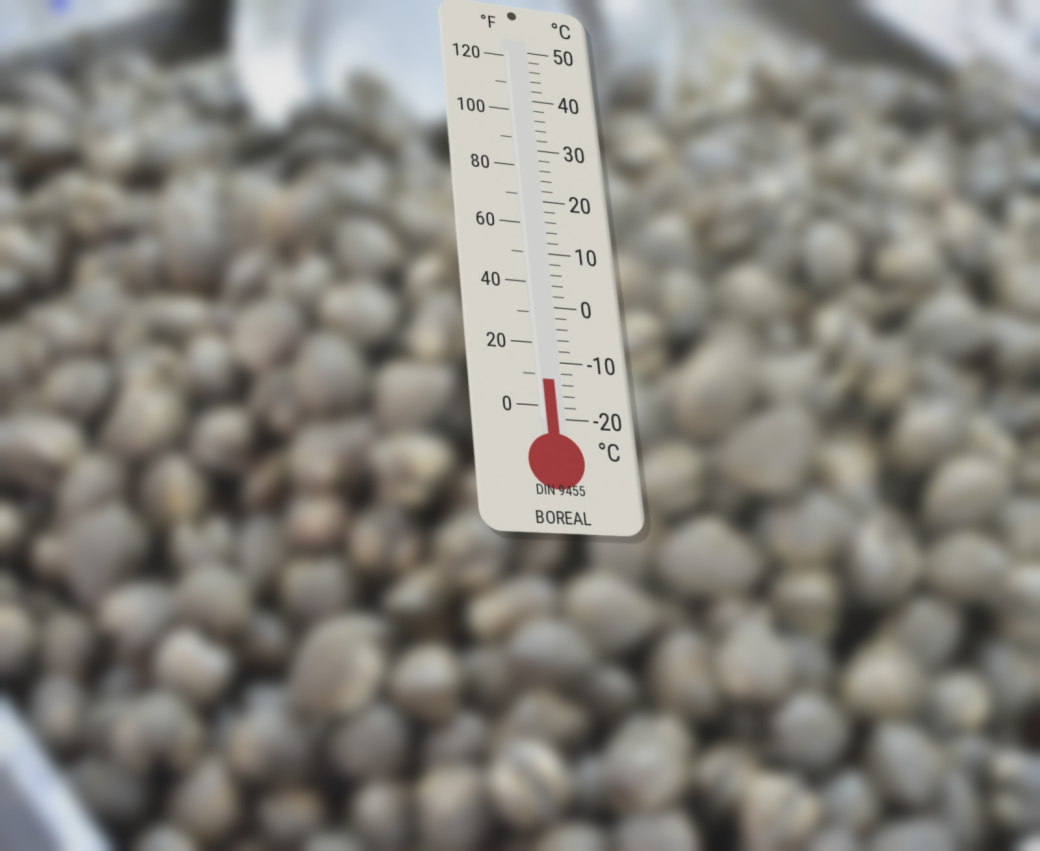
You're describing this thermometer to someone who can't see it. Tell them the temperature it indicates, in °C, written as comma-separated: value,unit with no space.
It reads -13,°C
